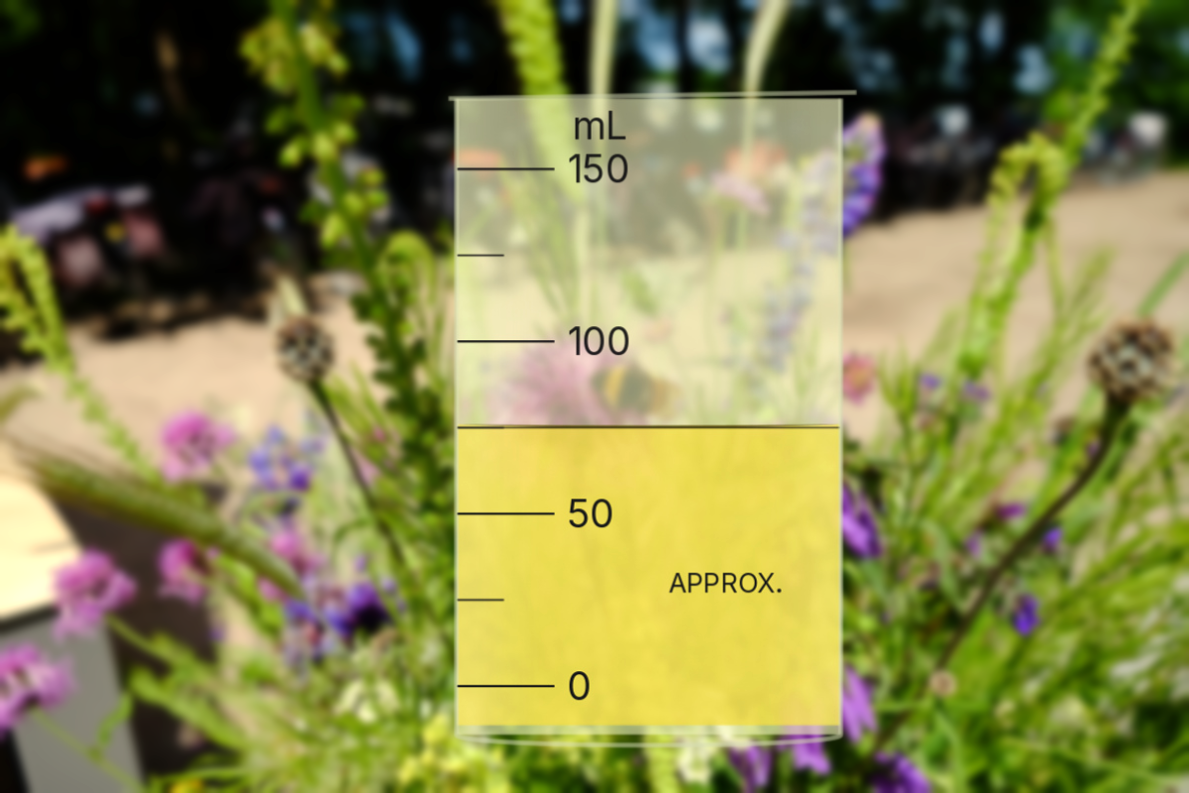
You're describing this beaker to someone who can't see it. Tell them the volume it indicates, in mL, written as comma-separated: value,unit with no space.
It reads 75,mL
